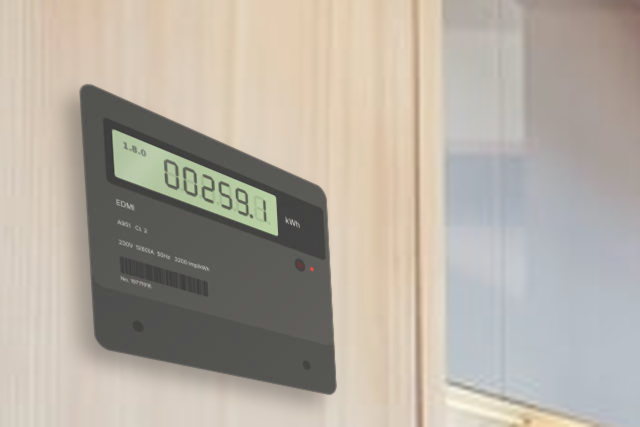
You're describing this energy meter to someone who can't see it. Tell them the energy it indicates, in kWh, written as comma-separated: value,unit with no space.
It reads 259.1,kWh
